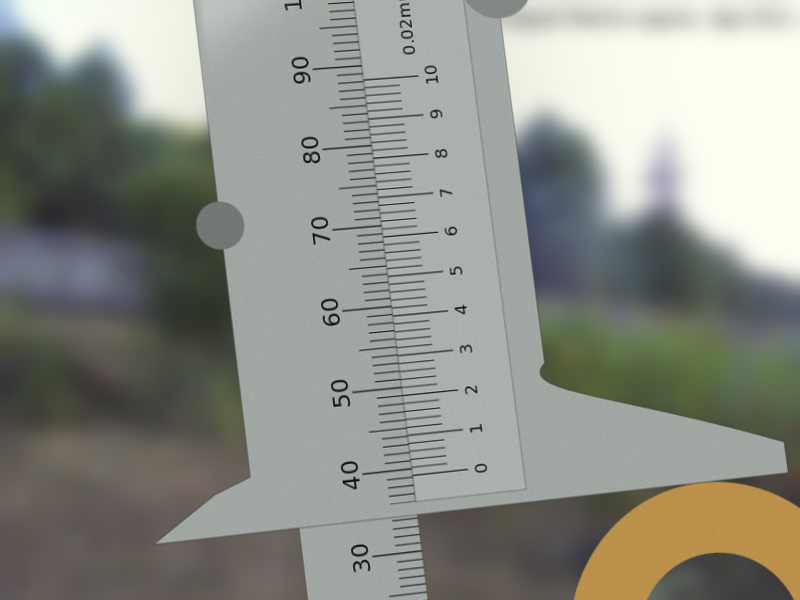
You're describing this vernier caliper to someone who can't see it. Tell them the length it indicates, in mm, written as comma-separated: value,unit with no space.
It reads 39.2,mm
